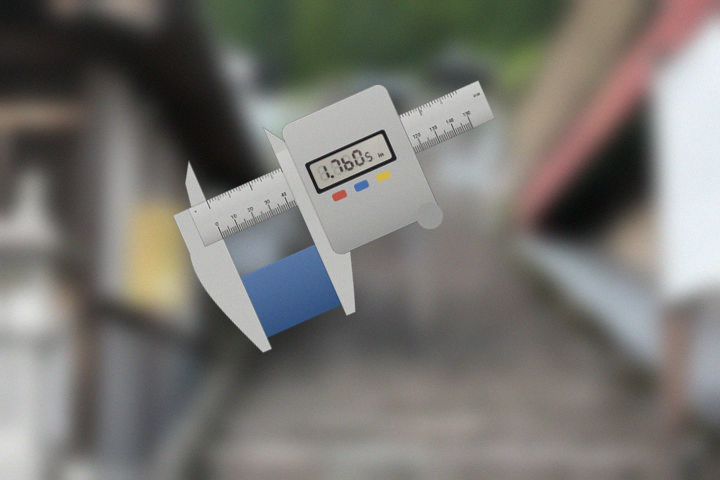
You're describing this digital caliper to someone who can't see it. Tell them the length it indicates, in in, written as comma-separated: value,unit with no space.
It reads 1.7605,in
